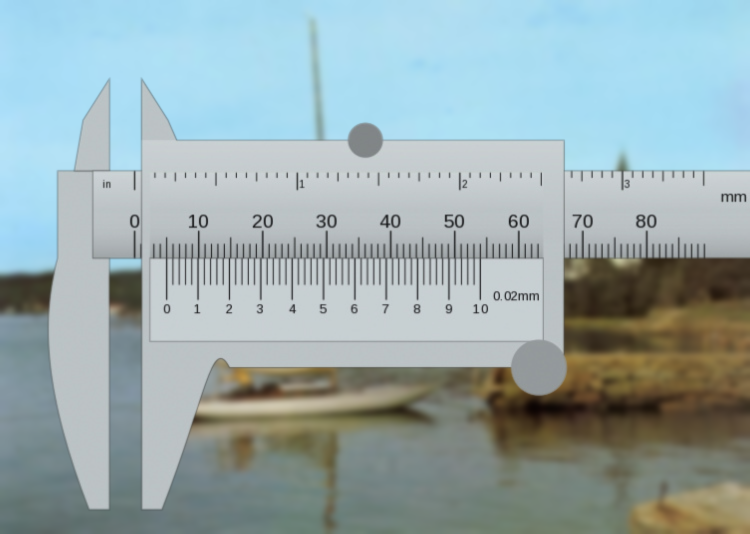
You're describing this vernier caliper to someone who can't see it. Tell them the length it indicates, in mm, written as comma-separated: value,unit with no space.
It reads 5.0,mm
